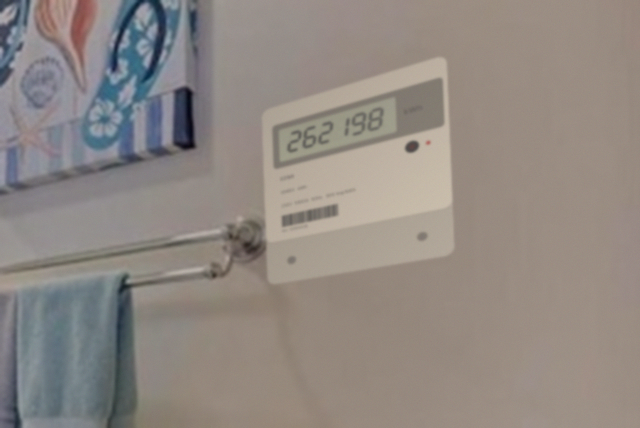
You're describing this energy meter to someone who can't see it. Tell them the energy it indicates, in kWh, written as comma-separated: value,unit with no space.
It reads 262198,kWh
